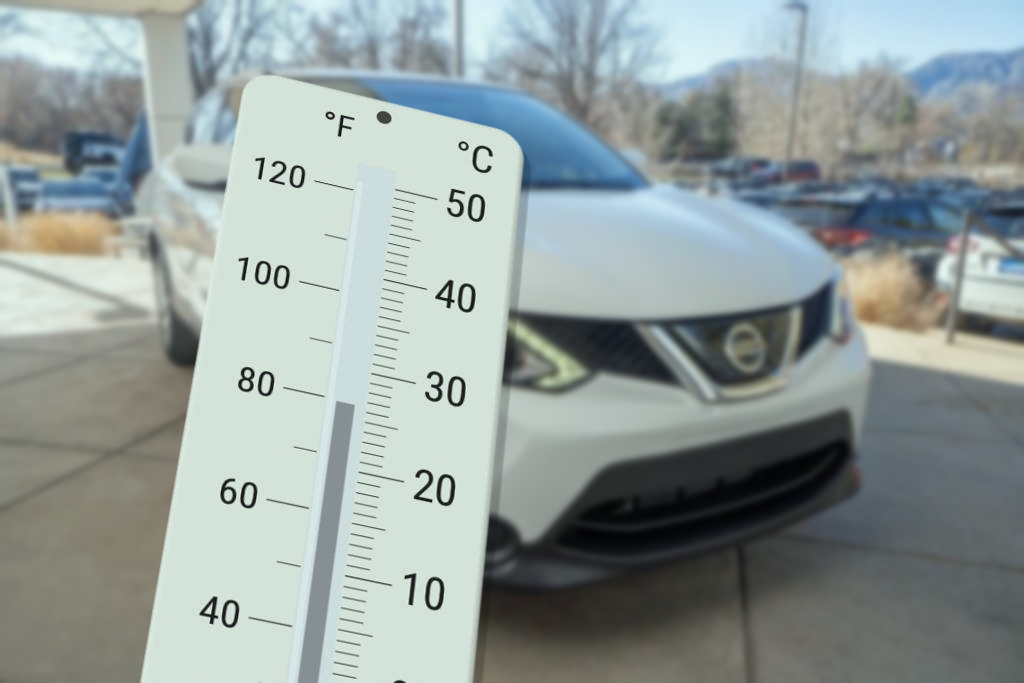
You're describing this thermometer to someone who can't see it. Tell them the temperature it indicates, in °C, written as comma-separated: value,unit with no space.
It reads 26.5,°C
